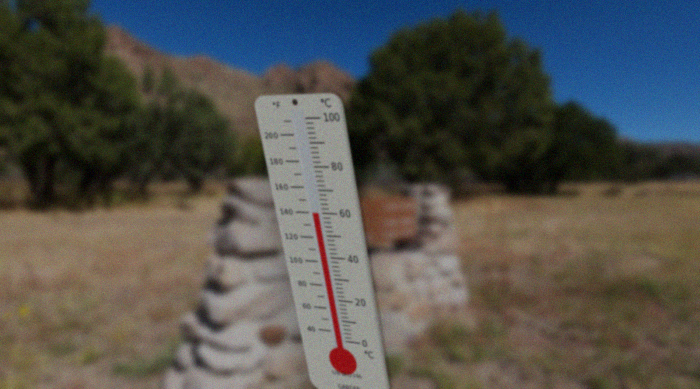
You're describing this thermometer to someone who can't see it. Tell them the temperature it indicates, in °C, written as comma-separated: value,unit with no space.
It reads 60,°C
